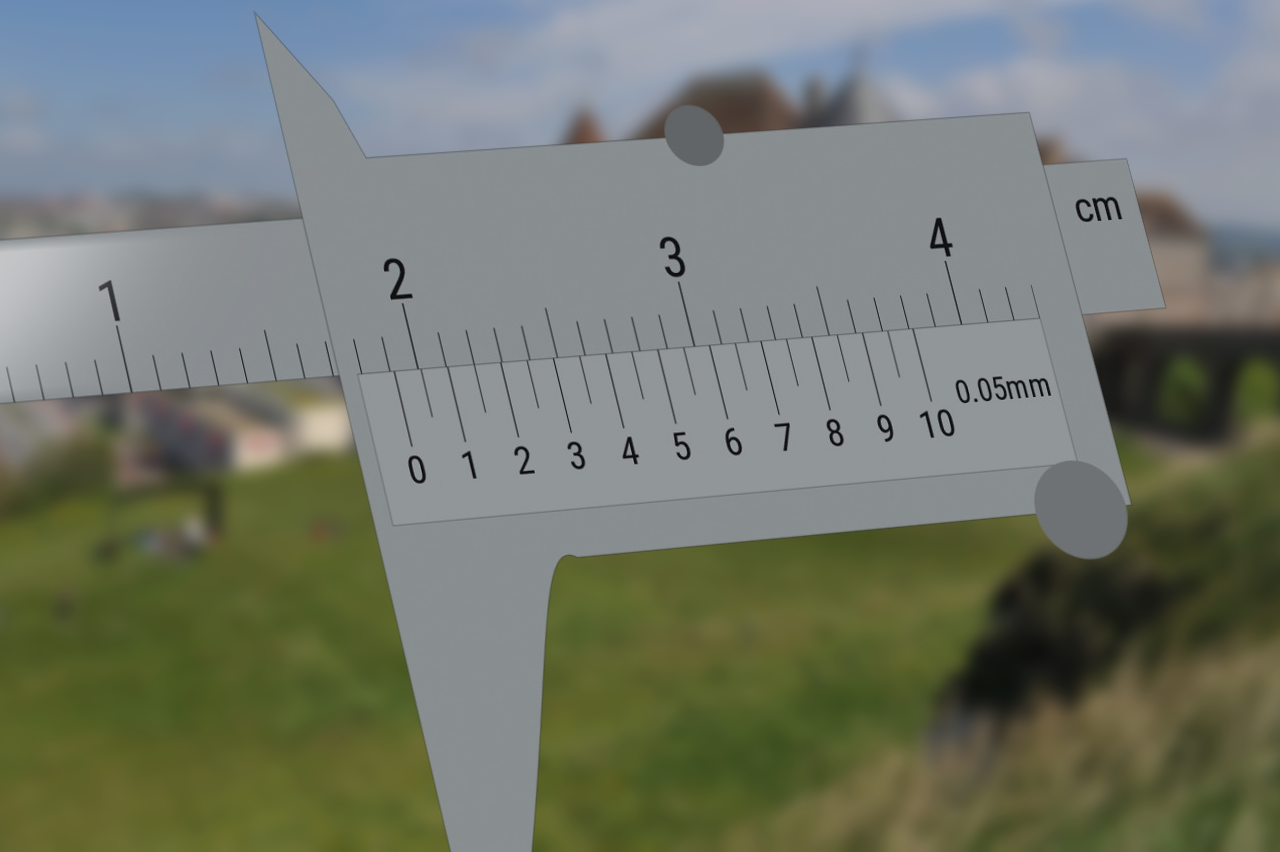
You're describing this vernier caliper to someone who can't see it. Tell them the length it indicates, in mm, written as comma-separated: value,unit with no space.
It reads 19.15,mm
